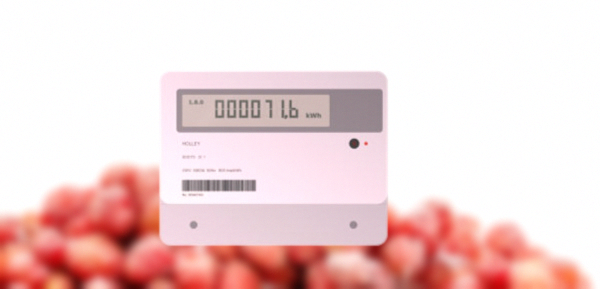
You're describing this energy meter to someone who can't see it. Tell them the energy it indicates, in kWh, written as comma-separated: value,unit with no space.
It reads 71.6,kWh
